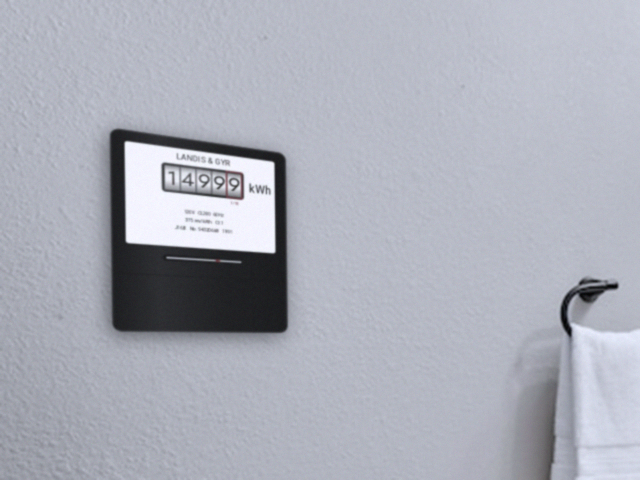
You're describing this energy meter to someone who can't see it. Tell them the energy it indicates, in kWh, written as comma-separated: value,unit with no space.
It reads 1499.9,kWh
